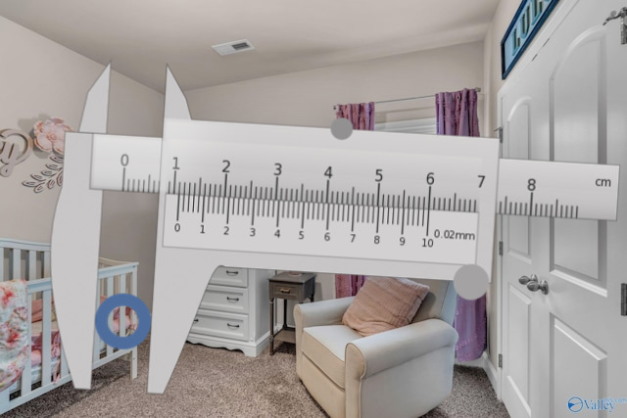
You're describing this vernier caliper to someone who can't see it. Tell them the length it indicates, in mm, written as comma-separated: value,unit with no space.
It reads 11.0,mm
